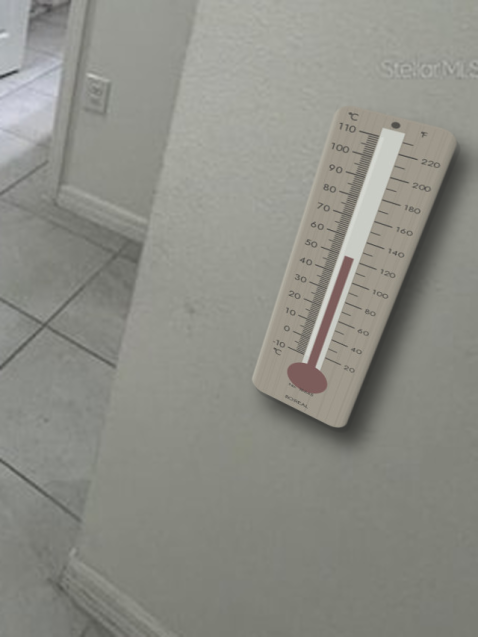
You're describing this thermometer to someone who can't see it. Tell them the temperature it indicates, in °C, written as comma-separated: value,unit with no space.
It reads 50,°C
